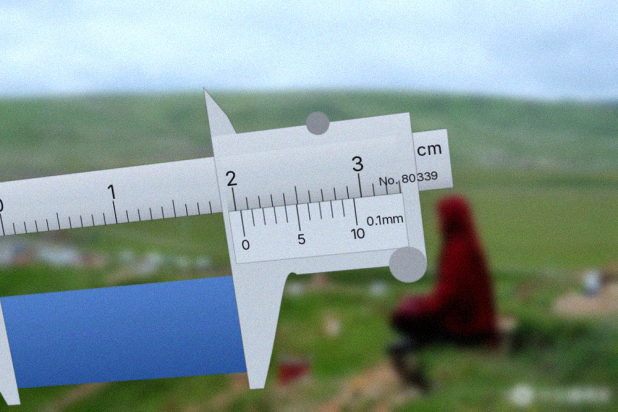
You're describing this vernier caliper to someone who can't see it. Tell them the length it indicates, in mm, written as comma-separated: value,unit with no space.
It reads 20.4,mm
